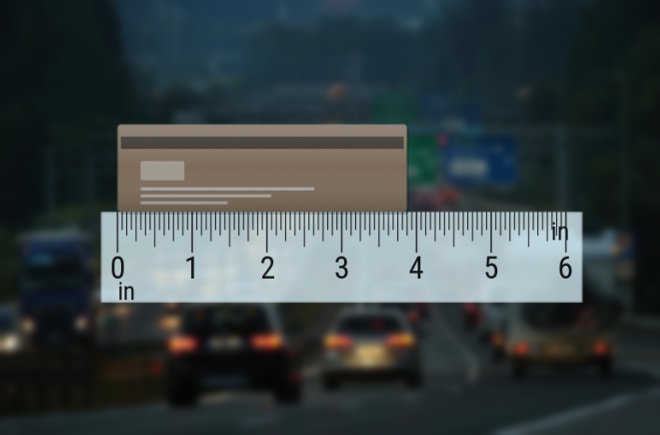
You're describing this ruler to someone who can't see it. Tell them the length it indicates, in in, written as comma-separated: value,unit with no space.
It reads 3.875,in
